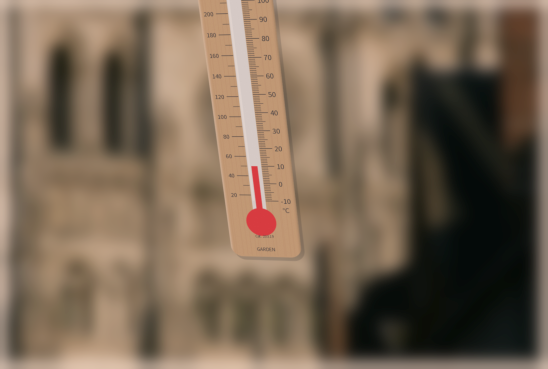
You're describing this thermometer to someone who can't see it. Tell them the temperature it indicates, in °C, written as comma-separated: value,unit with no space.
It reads 10,°C
